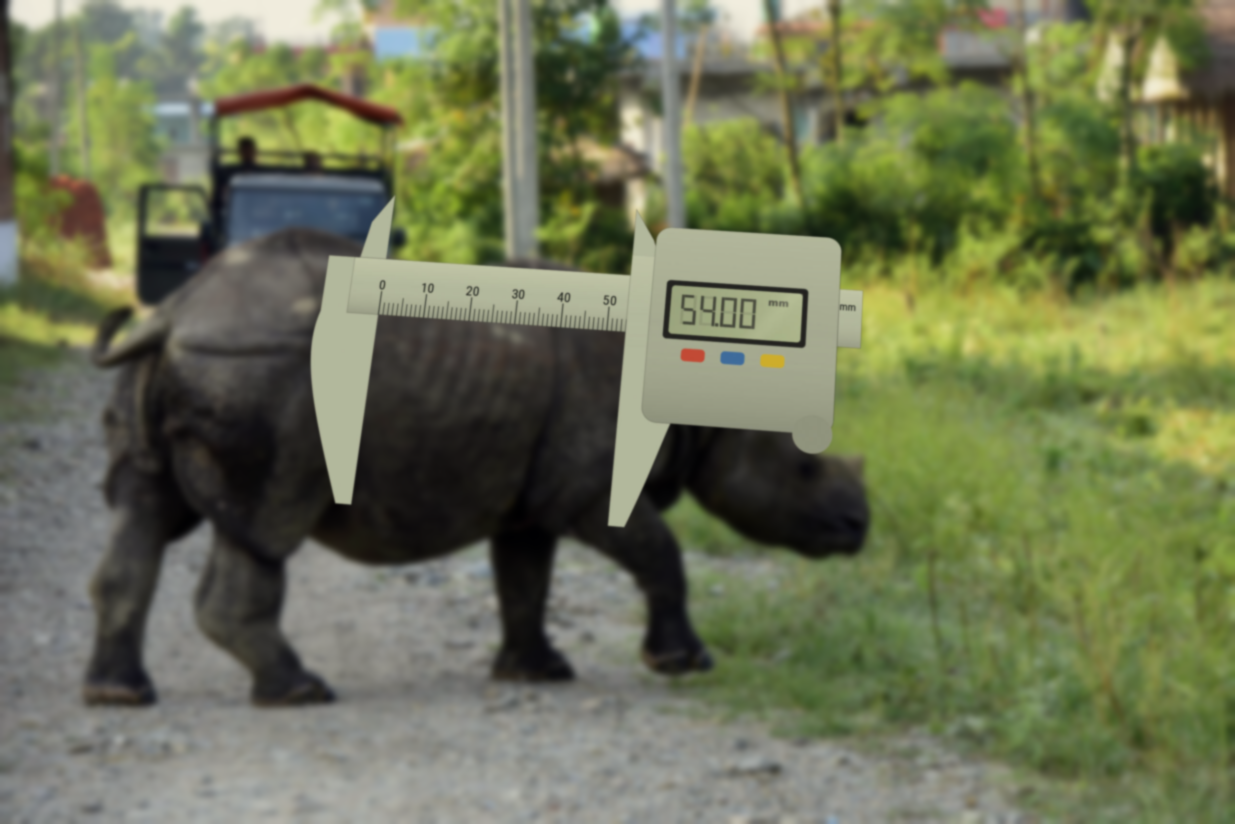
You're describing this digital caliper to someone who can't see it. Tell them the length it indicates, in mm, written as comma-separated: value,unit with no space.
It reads 54.00,mm
